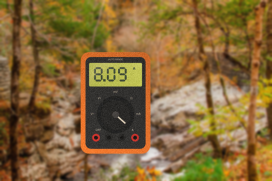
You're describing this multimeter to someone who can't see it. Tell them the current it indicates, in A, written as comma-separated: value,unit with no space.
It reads 8.09,A
